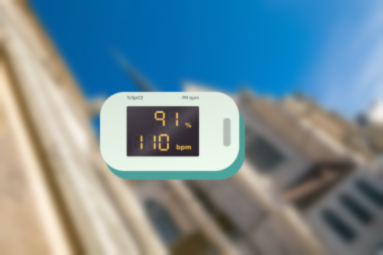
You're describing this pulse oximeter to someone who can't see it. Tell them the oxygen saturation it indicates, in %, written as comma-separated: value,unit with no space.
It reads 91,%
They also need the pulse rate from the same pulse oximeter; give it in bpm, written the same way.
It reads 110,bpm
